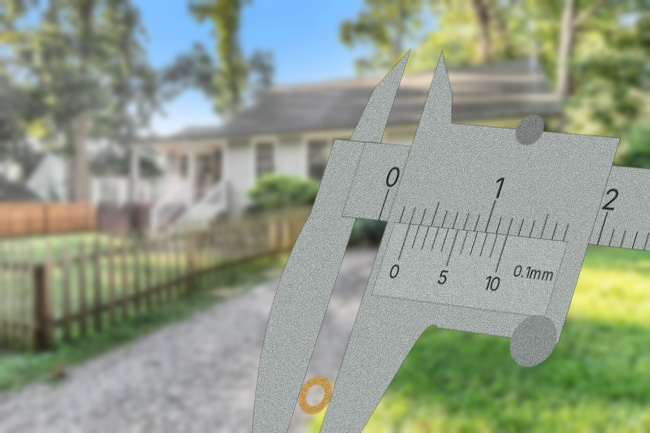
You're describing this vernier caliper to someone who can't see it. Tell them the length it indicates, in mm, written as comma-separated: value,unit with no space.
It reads 3.0,mm
